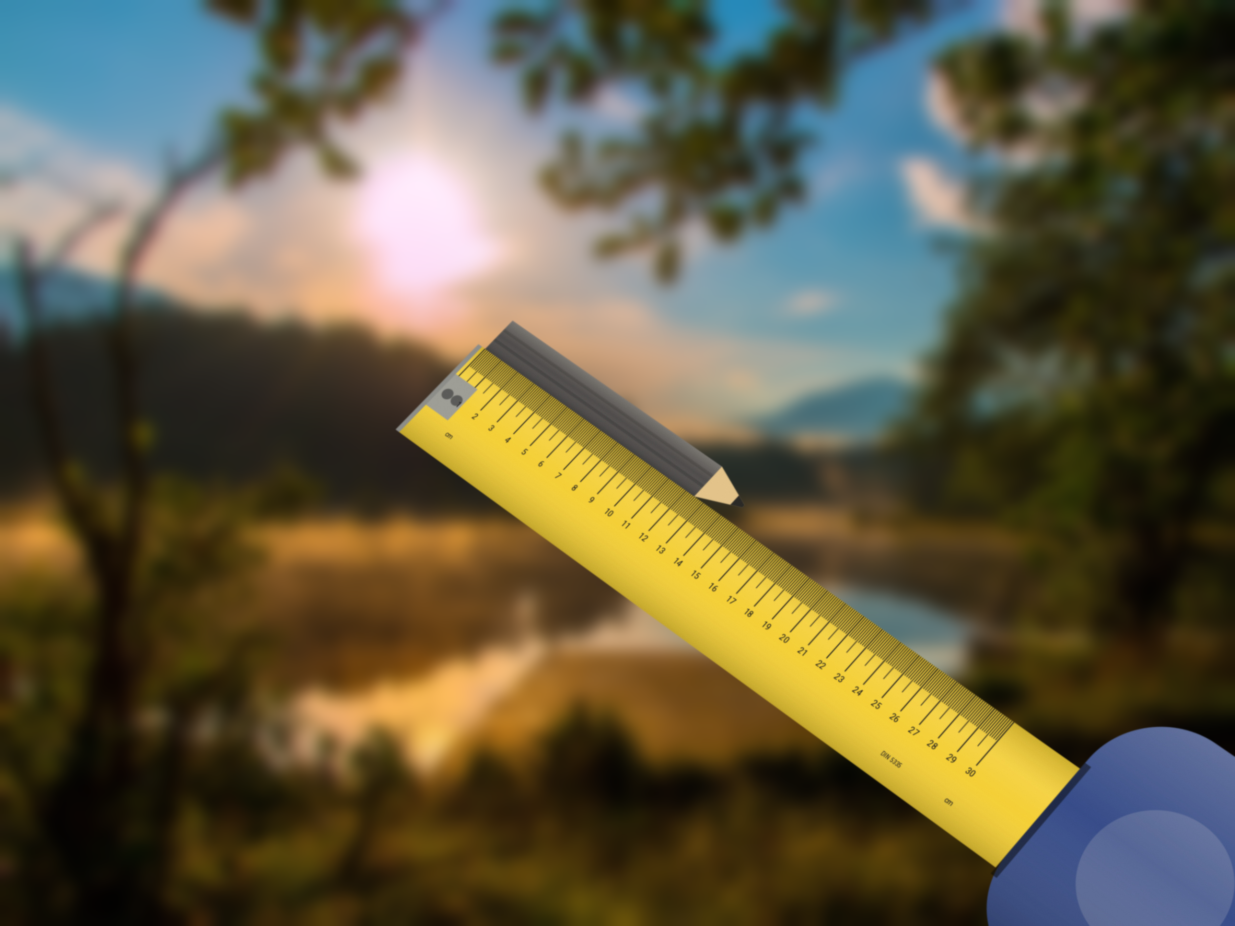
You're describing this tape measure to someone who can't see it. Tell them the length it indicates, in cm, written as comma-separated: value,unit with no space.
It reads 14.5,cm
